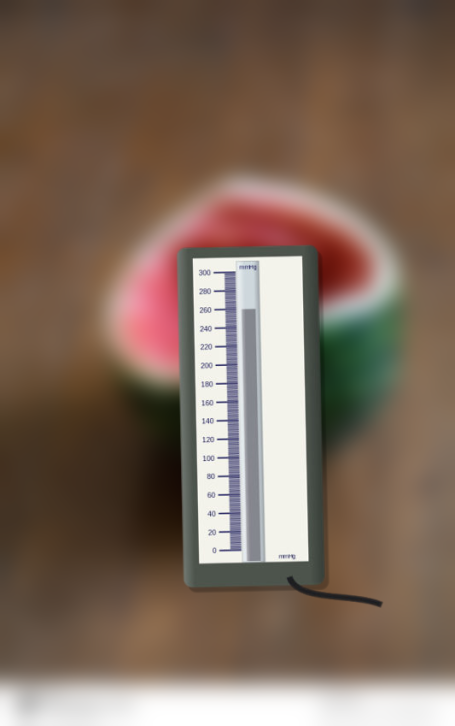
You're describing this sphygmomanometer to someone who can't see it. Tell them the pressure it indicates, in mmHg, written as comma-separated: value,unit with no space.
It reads 260,mmHg
